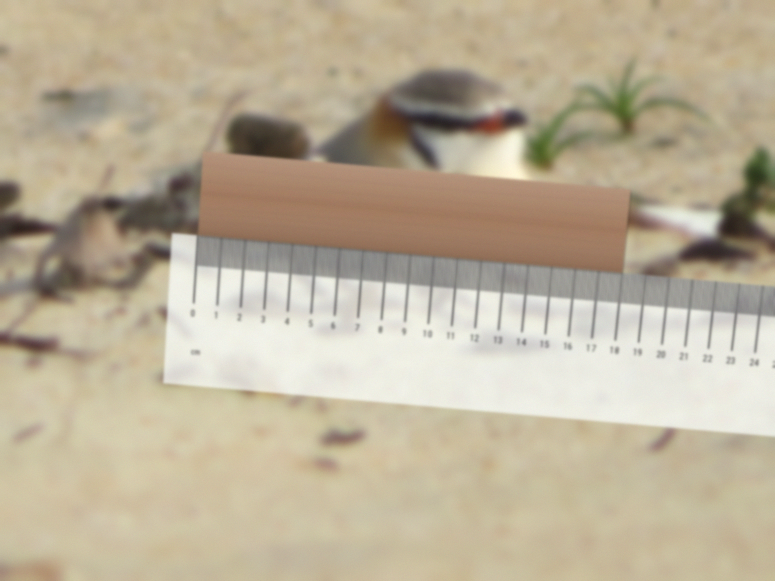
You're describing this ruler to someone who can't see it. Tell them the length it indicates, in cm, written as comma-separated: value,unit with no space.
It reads 18,cm
